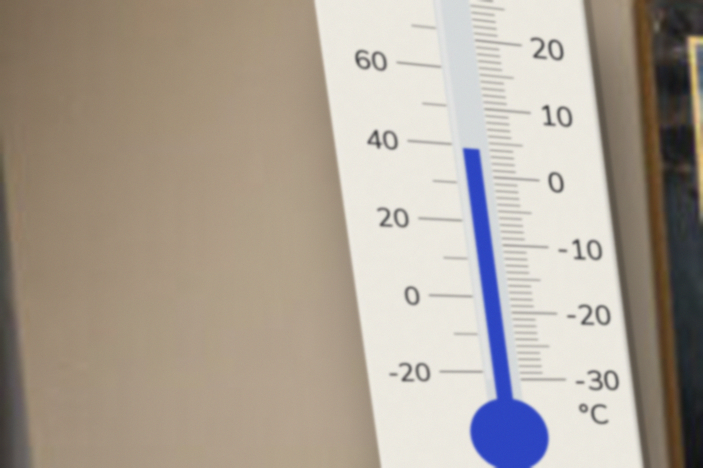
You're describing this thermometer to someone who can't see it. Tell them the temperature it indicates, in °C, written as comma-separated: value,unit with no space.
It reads 4,°C
